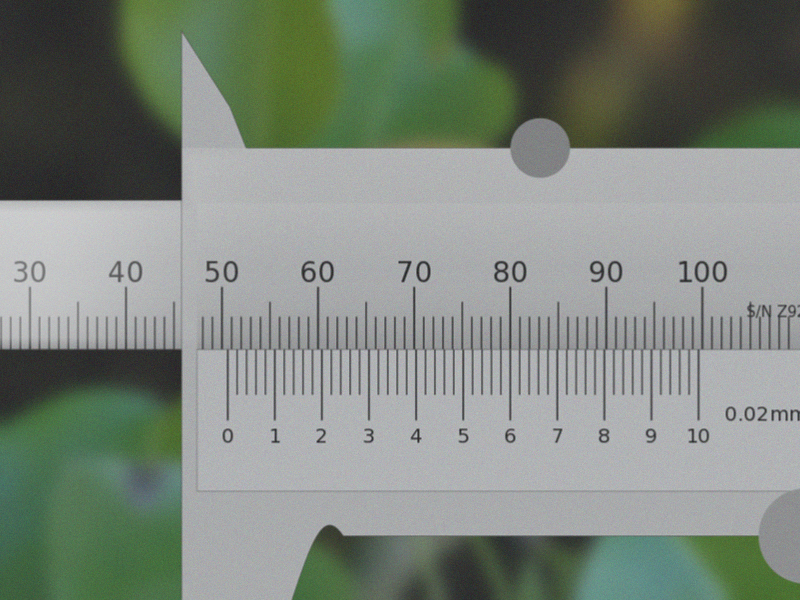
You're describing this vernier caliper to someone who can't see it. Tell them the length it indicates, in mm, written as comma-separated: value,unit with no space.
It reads 50.6,mm
